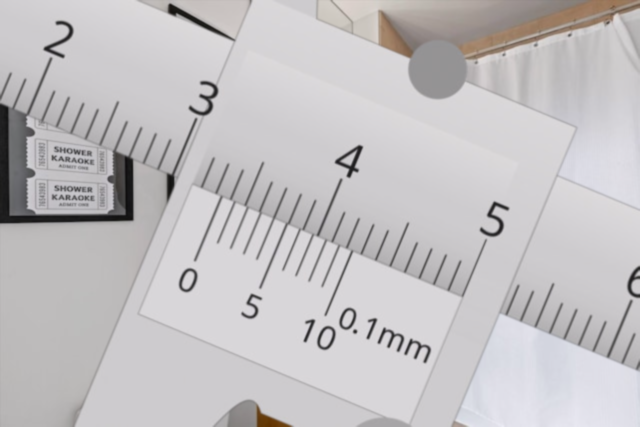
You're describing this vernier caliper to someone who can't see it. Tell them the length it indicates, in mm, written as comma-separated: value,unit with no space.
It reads 33.4,mm
